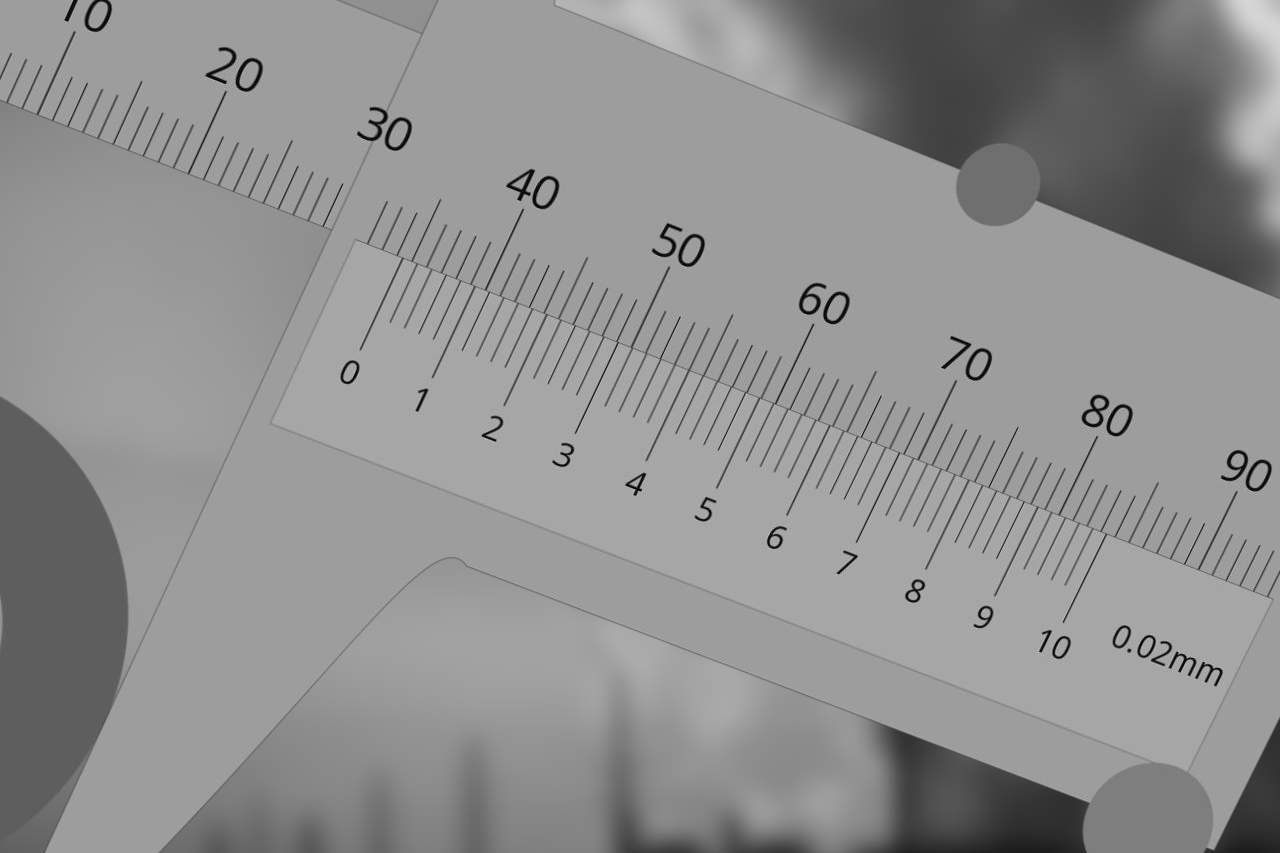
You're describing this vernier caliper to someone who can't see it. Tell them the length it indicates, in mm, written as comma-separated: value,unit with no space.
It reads 34.4,mm
